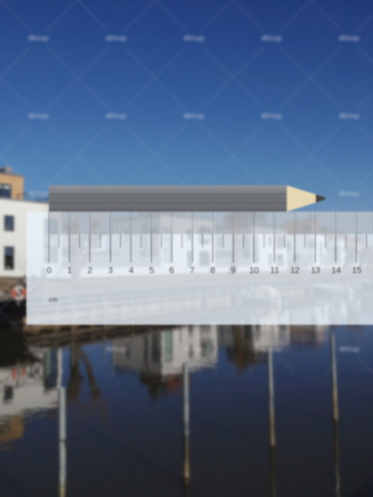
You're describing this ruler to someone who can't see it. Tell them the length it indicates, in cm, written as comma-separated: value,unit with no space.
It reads 13.5,cm
